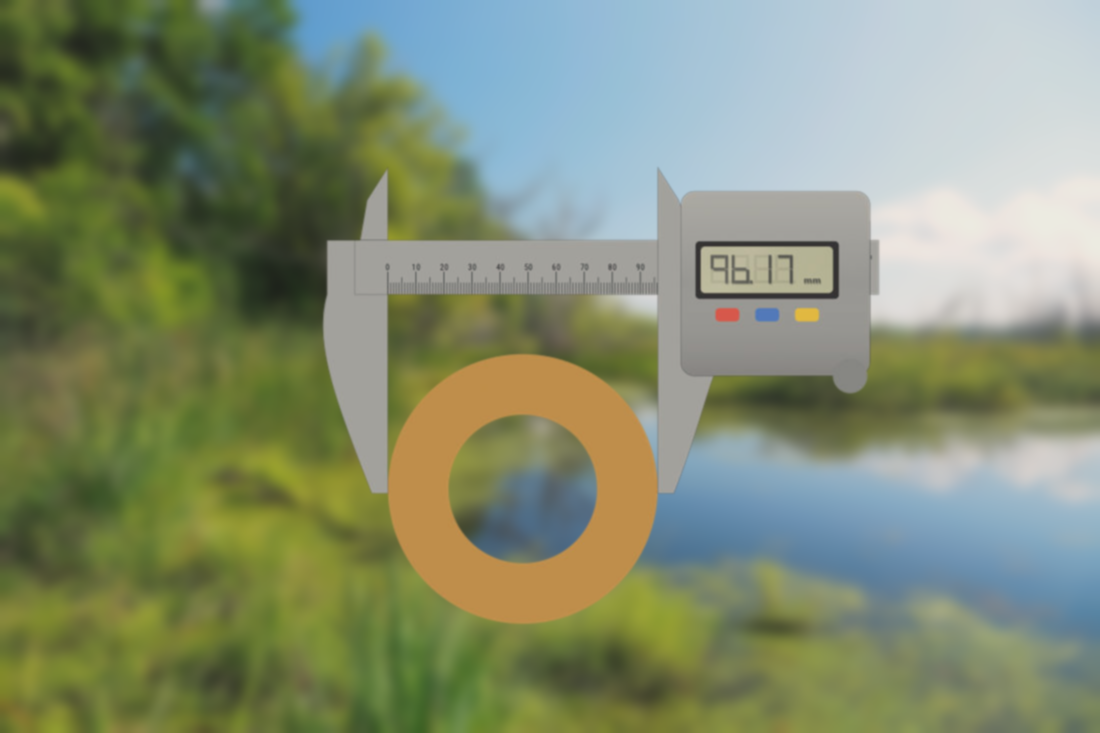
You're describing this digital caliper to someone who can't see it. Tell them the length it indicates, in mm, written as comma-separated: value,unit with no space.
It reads 96.17,mm
